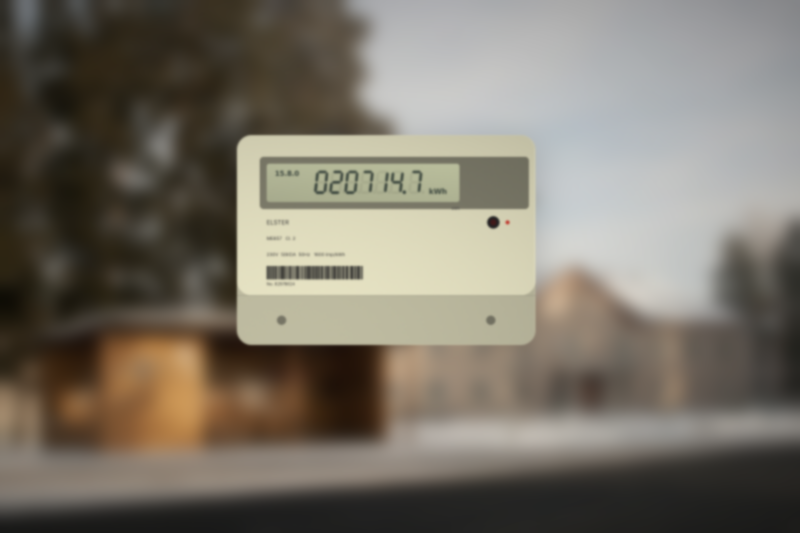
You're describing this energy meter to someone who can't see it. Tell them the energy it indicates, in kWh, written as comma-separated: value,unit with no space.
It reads 20714.7,kWh
